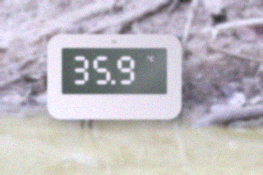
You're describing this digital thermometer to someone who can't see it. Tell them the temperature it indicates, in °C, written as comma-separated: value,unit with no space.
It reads 35.9,°C
